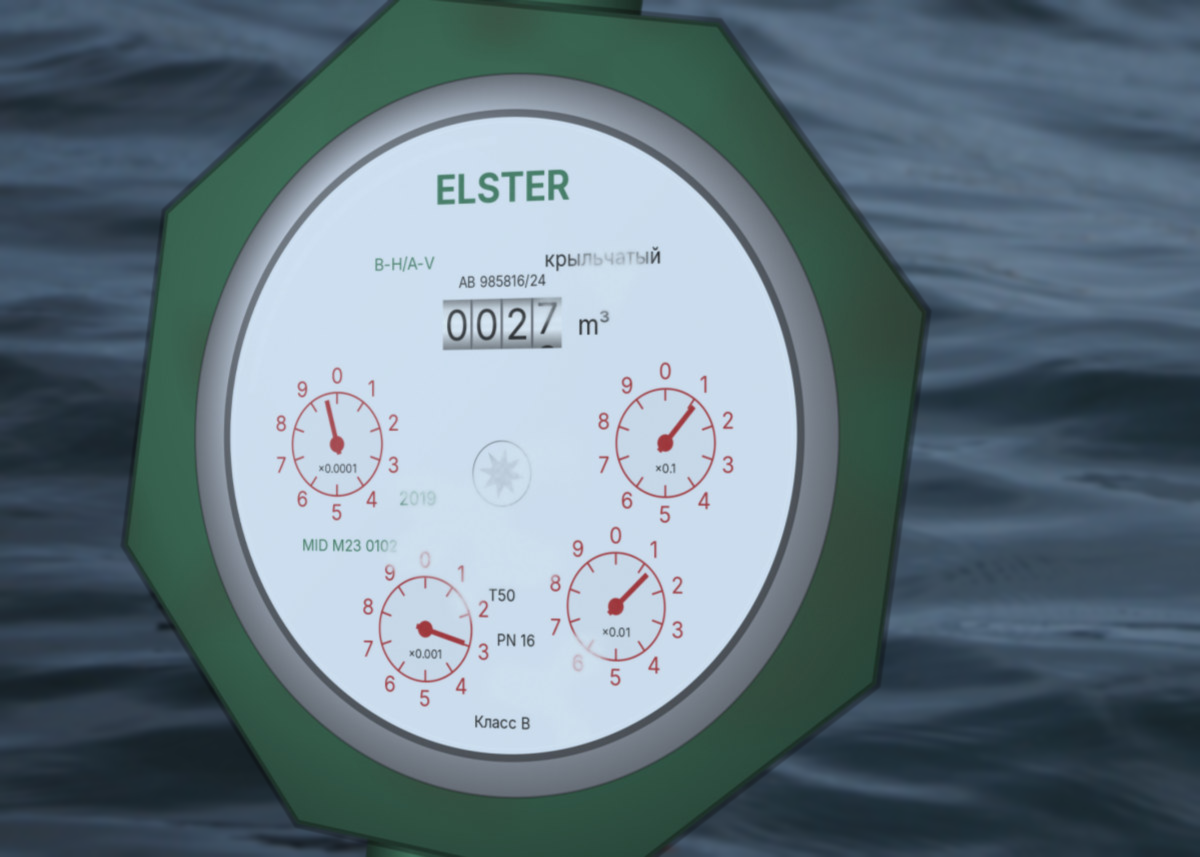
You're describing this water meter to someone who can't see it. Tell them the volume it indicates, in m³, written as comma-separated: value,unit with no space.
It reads 27.1129,m³
